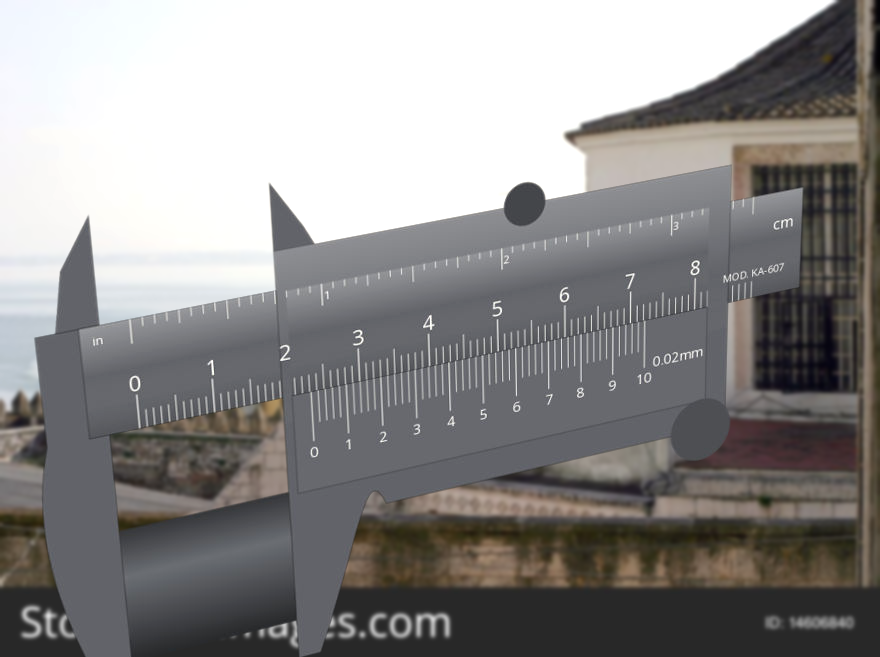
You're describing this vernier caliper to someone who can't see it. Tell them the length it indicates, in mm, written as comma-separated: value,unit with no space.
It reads 23.2,mm
